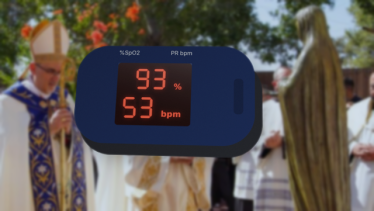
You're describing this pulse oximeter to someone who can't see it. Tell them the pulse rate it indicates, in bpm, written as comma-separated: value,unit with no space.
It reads 53,bpm
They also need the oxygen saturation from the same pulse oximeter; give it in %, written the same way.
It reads 93,%
